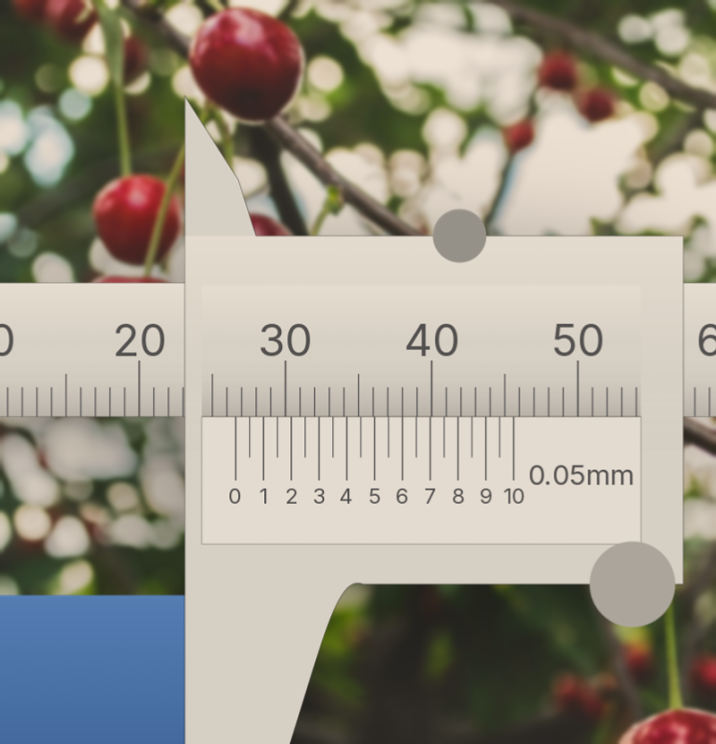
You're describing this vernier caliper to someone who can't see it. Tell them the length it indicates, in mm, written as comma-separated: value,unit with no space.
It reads 26.6,mm
